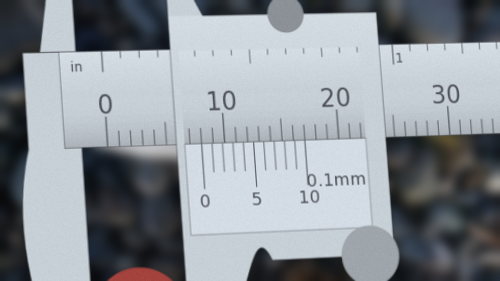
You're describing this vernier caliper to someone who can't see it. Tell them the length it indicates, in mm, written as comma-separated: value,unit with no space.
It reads 8.0,mm
